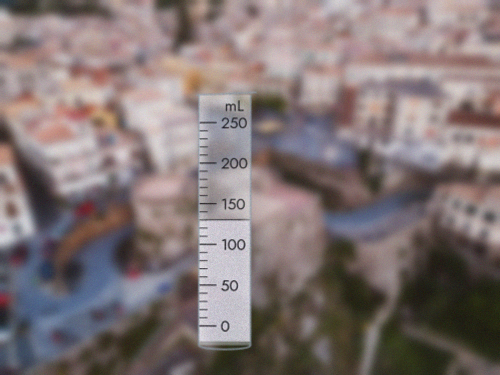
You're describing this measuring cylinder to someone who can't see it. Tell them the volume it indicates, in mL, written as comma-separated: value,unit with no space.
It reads 130,mL
